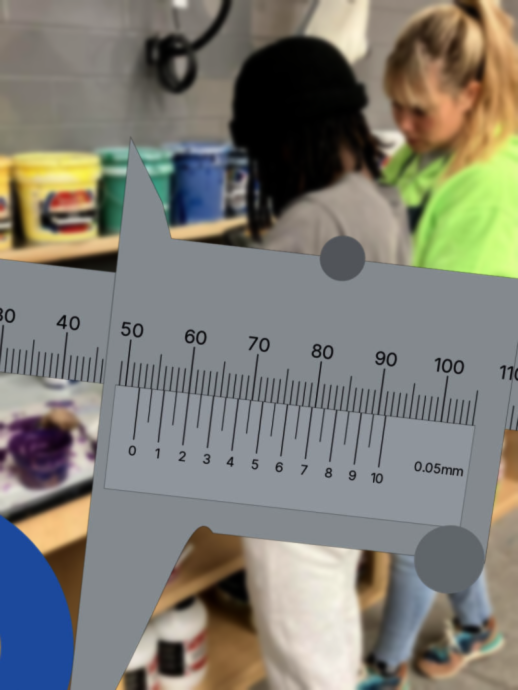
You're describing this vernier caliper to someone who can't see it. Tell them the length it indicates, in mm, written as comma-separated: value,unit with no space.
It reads 52.2,mm
